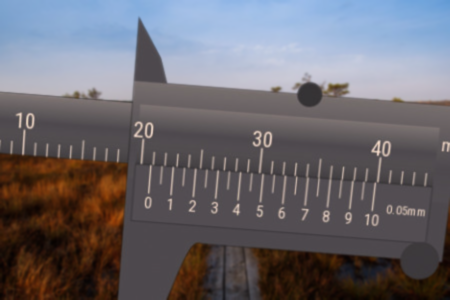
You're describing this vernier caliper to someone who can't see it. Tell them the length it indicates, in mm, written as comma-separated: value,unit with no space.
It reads 20.8,mm
